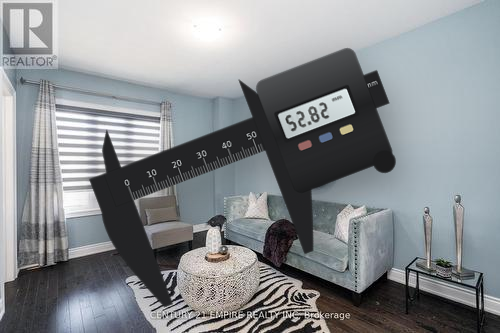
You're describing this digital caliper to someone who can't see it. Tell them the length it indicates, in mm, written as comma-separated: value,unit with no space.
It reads 52.82,mm
